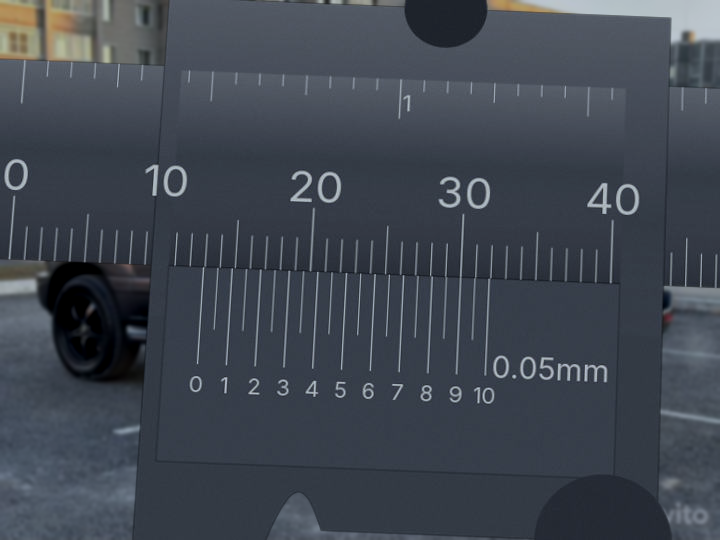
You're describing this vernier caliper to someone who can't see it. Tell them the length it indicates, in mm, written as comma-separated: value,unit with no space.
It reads 12.9,mm
